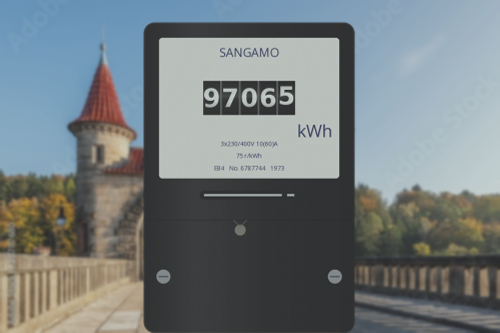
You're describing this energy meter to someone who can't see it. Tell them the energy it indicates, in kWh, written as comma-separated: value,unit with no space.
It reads 97065,kWh
